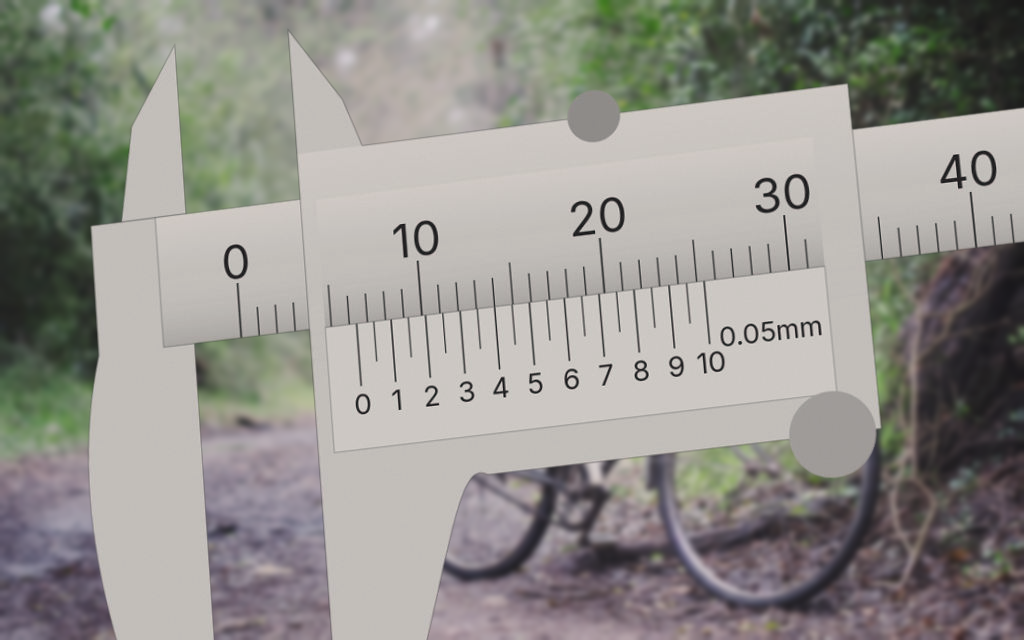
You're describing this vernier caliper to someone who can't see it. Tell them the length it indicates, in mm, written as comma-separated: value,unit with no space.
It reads 6.4,mm
